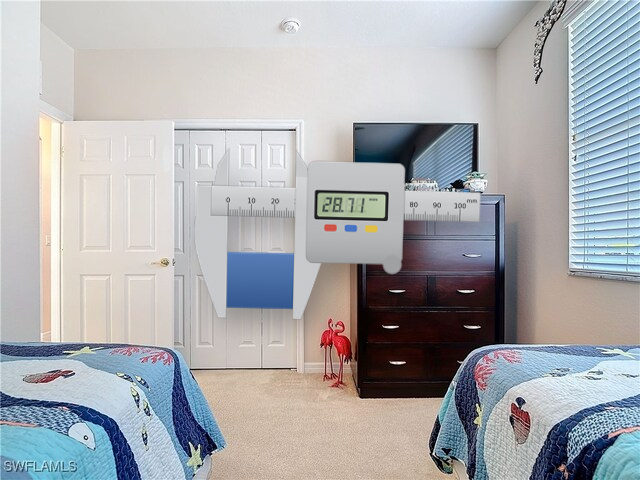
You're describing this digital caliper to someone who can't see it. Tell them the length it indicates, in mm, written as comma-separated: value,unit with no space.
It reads 28.71,mm
